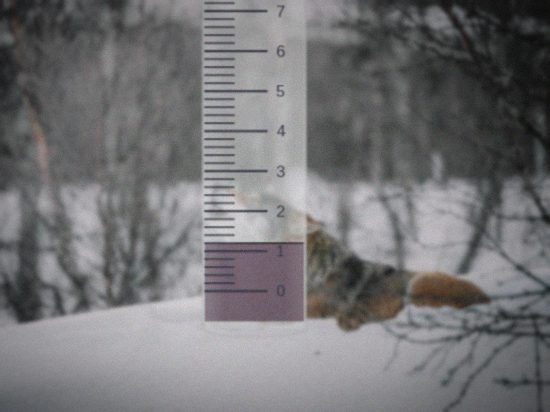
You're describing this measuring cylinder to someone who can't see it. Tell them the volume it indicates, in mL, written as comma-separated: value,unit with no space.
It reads 1.2,mL
